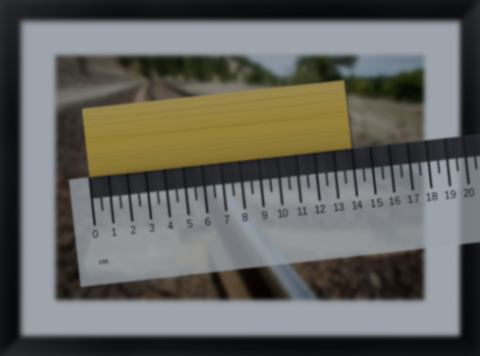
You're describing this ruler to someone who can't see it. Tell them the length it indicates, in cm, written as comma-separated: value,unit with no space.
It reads 14,cm
